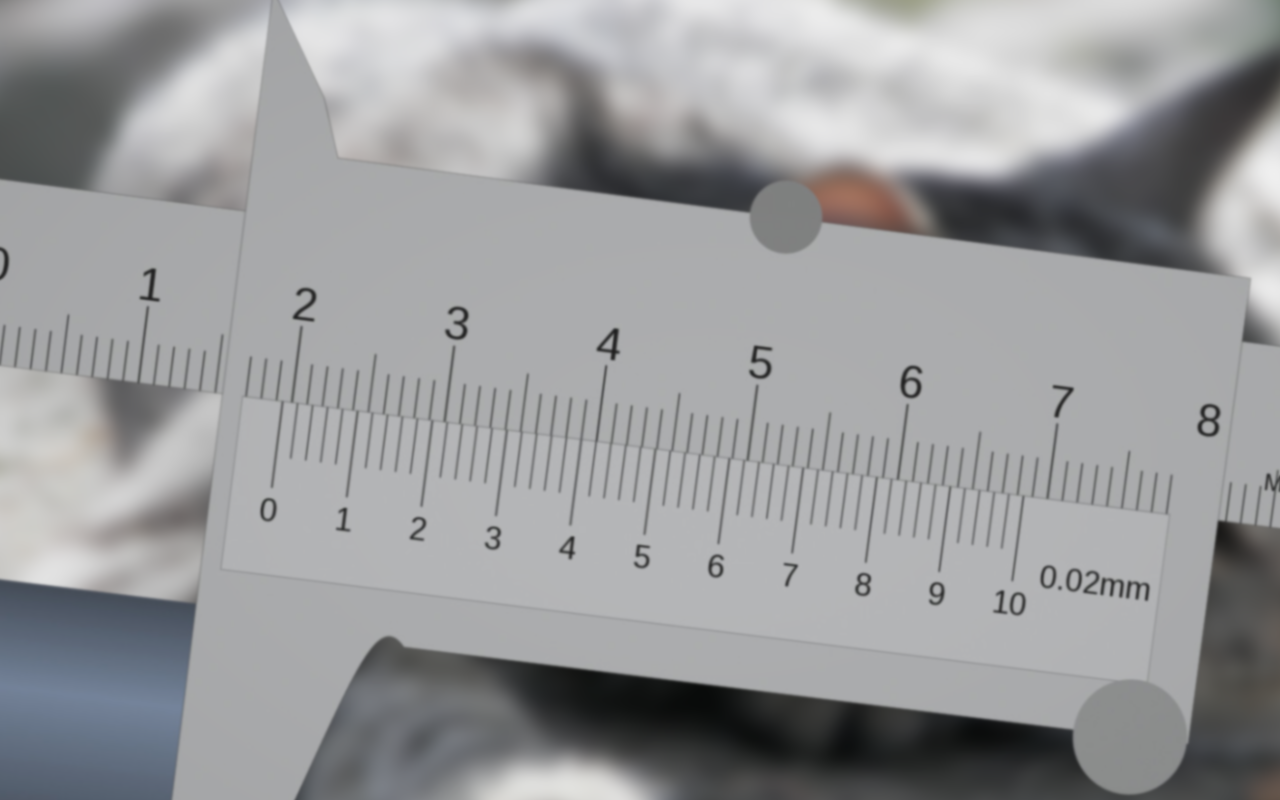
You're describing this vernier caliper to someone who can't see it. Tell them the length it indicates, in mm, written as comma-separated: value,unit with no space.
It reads 19.4,mm
